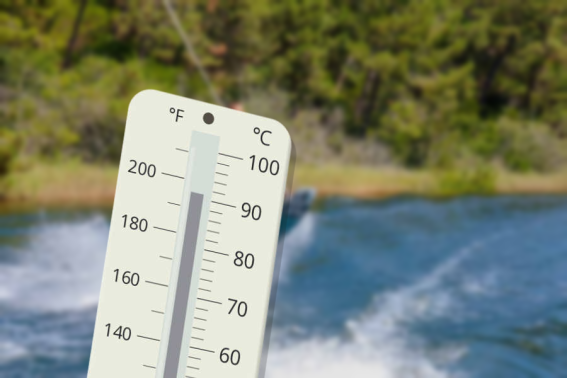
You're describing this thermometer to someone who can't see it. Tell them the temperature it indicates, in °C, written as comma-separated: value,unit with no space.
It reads 91,°C
